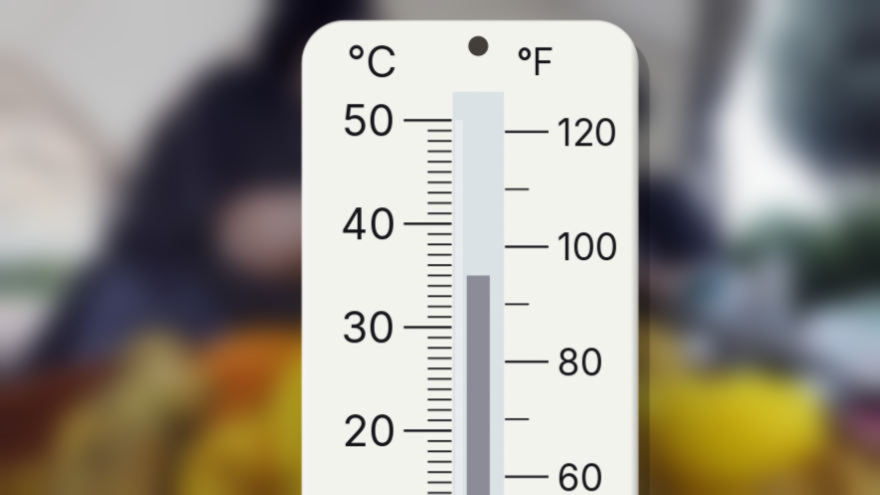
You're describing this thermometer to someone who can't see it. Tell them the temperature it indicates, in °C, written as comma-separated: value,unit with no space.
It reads 35,°C
